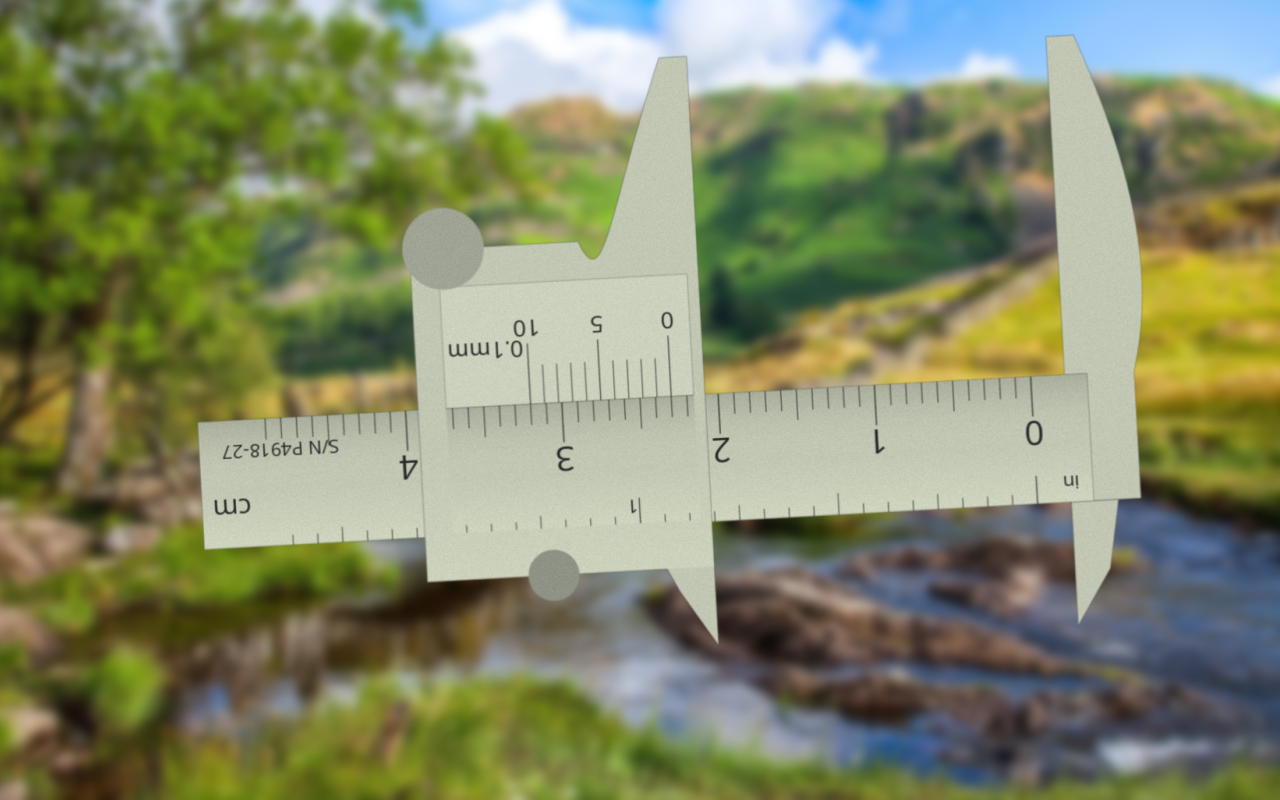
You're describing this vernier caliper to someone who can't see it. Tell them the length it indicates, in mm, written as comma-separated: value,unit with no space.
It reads 23.0,mm
